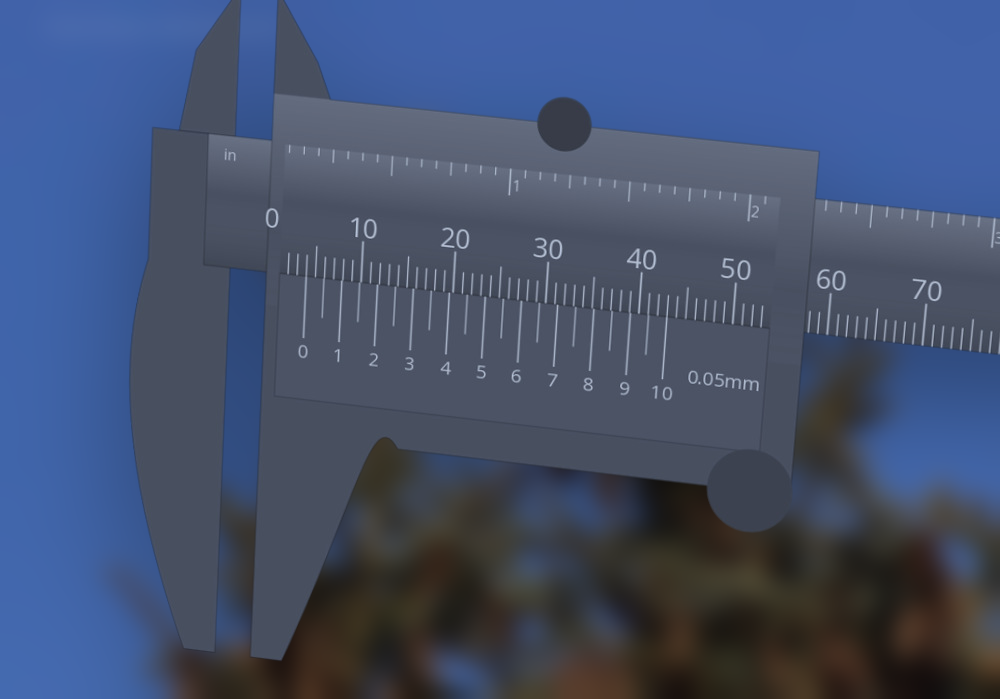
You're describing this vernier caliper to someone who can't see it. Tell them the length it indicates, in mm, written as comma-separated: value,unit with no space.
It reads 4.0,mm
